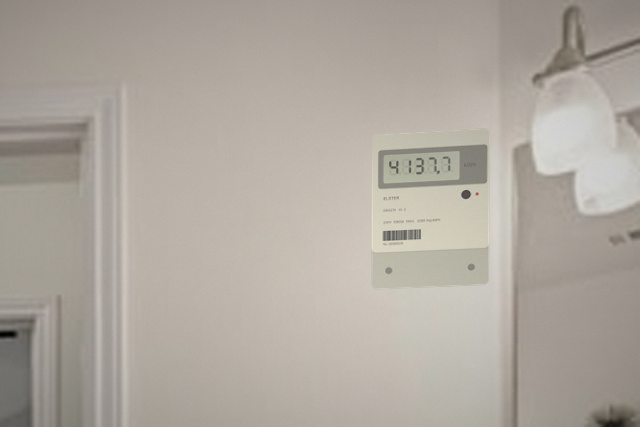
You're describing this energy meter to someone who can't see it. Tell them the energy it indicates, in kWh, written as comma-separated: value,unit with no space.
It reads 4137.7,kWh
